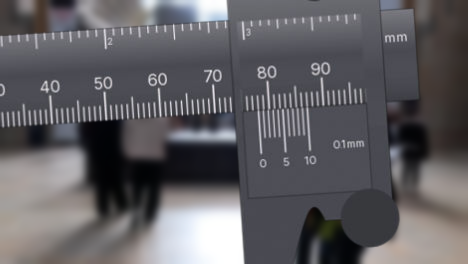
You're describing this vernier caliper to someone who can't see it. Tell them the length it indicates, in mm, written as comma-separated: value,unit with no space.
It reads 78.0,mm
